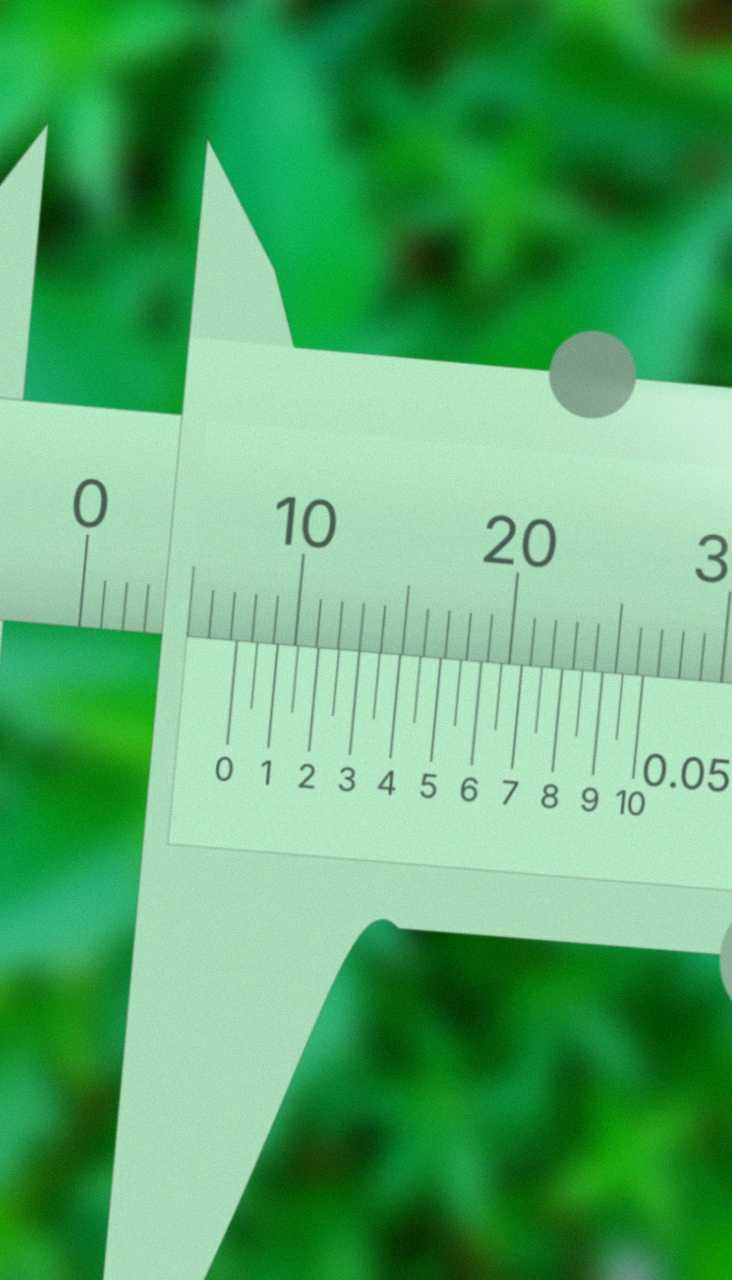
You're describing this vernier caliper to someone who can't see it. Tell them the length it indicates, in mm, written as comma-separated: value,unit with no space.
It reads 7.3,mm
